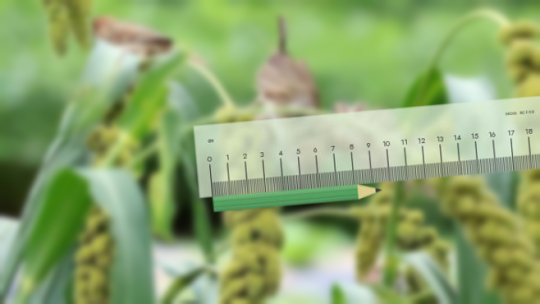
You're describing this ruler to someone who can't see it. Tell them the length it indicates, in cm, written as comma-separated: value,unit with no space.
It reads 9.5,cm
